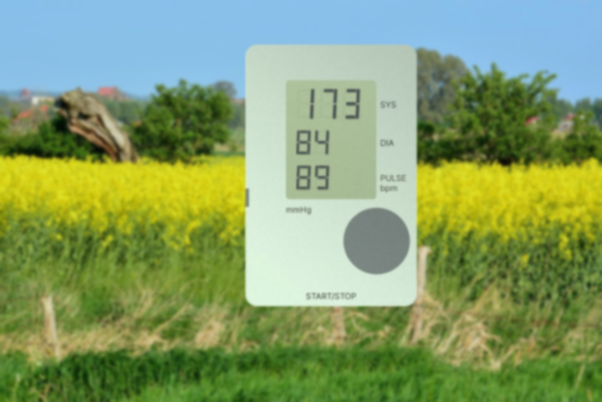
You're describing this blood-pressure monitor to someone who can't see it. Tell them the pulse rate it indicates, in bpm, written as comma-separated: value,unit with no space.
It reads 89,bpm
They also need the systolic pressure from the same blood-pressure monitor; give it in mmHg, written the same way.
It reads 173,mmHg
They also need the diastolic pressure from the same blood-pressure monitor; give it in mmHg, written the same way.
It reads 84,mmHg
